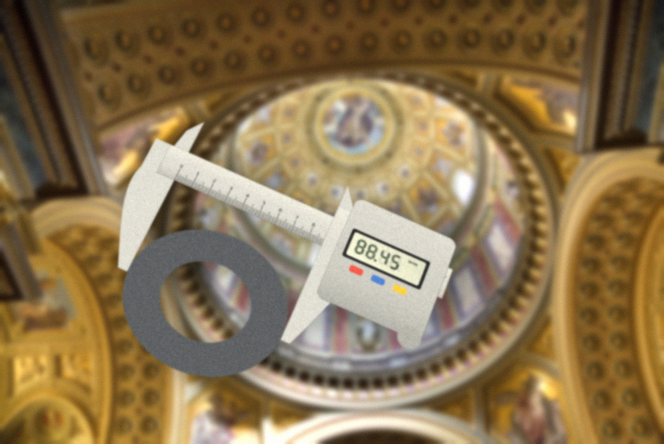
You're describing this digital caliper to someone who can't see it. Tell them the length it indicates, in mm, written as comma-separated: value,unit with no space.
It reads 88.45,mm
